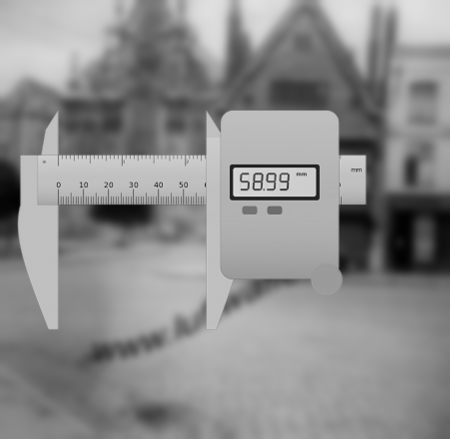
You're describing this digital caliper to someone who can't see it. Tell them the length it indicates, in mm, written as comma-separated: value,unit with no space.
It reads 58.99,mm
